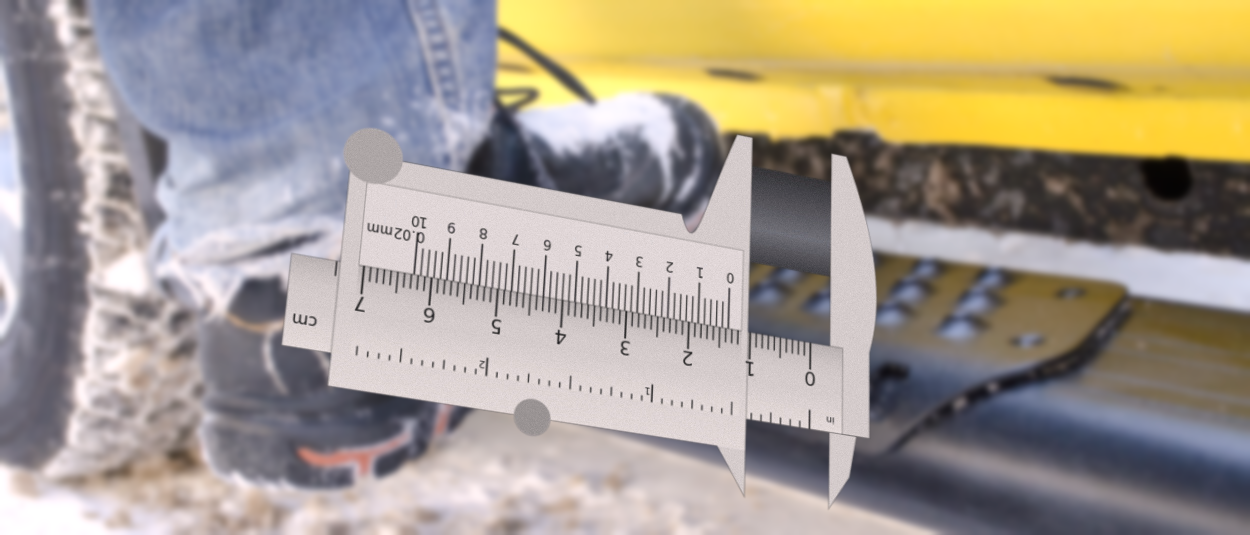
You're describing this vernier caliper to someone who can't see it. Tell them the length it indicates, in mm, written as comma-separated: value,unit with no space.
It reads 13.6,mm
